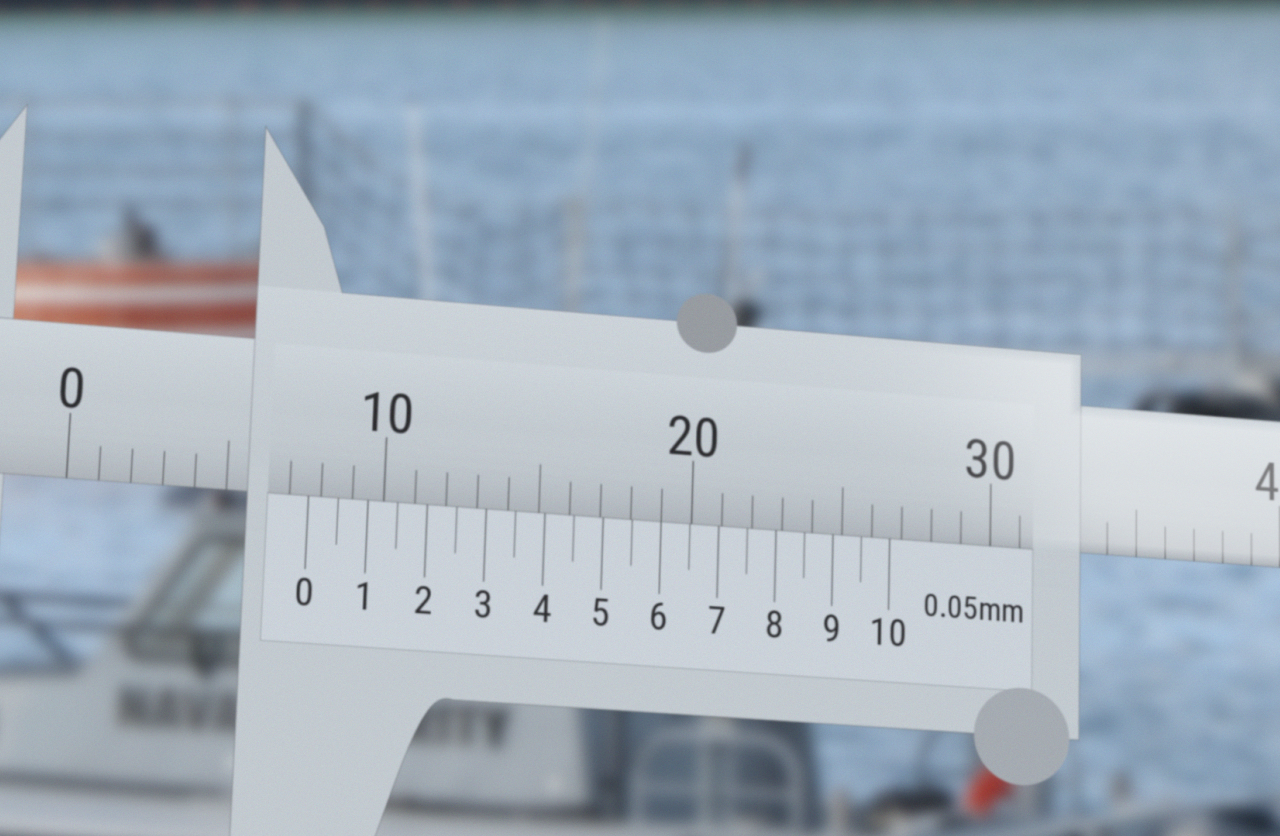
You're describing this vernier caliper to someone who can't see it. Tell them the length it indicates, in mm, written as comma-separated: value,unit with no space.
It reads 7.60,mm
